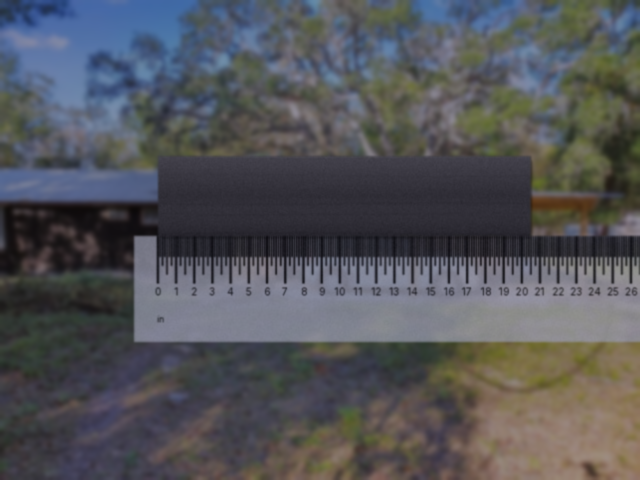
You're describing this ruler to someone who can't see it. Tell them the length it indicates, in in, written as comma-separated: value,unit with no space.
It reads 20.5,in
